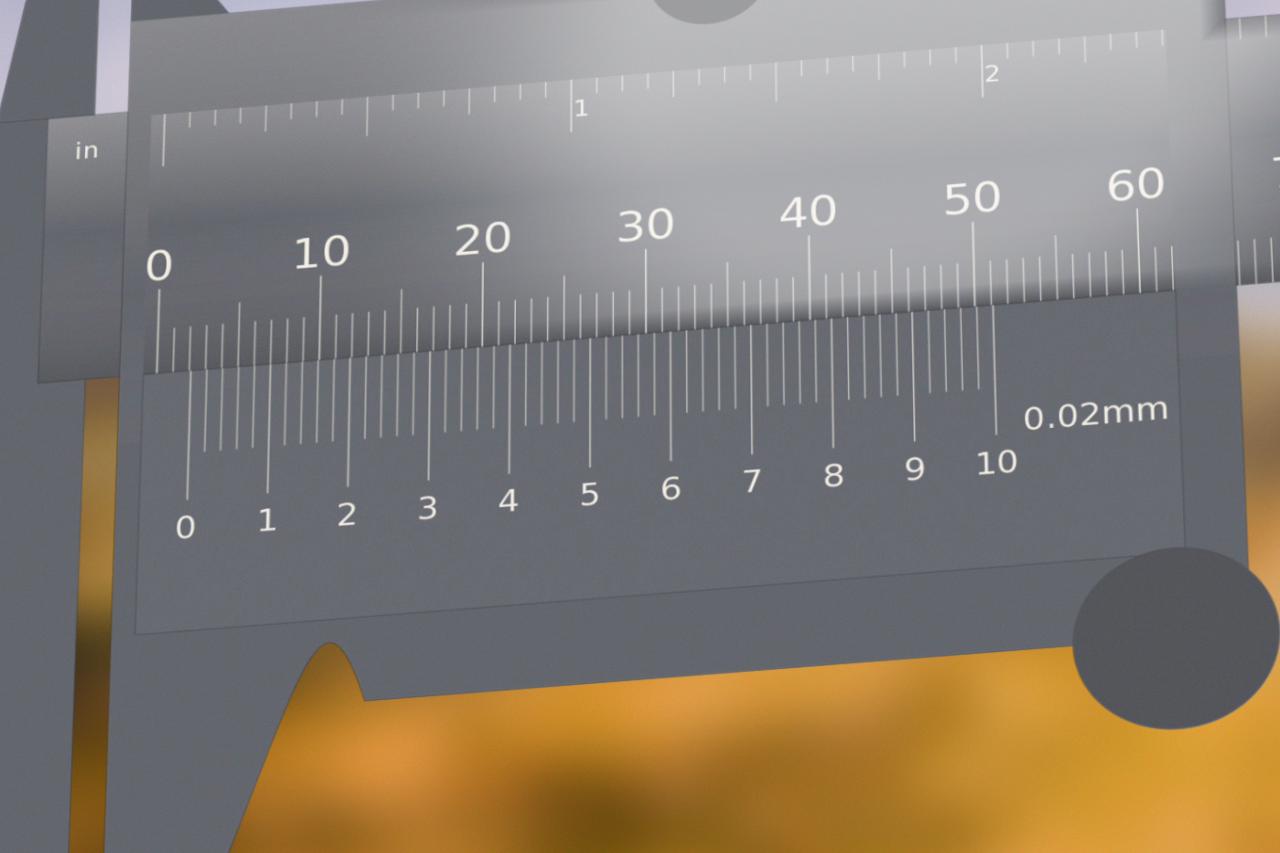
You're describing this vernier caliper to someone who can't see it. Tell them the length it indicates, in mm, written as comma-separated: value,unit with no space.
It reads 2.1,mm
